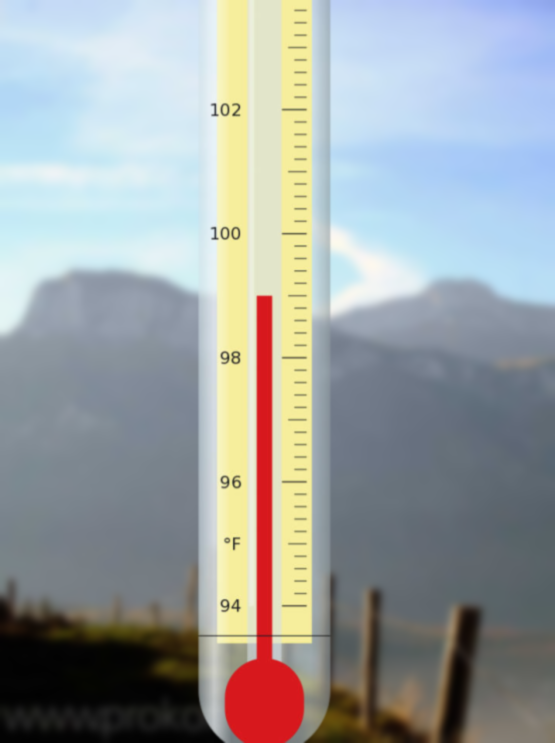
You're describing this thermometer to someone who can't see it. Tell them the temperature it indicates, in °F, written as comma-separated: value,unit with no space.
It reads 99,°F
